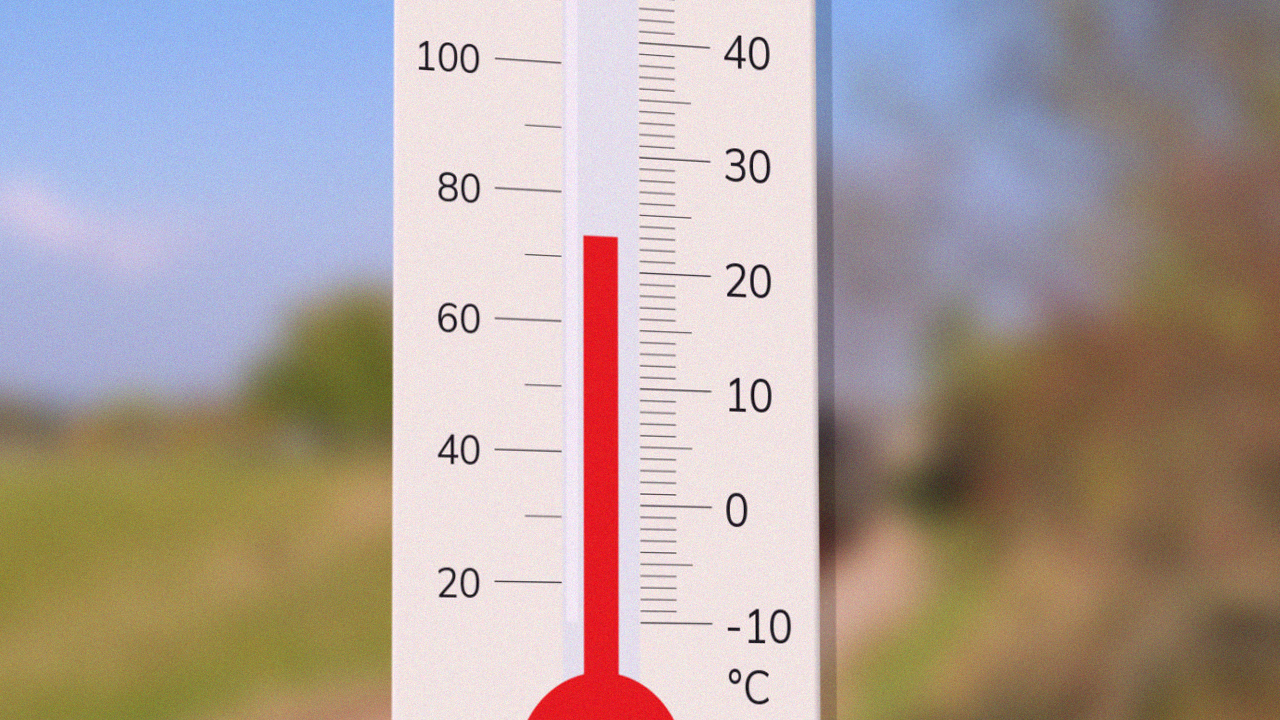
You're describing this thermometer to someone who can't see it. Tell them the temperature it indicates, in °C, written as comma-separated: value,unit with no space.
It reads 23,°C
